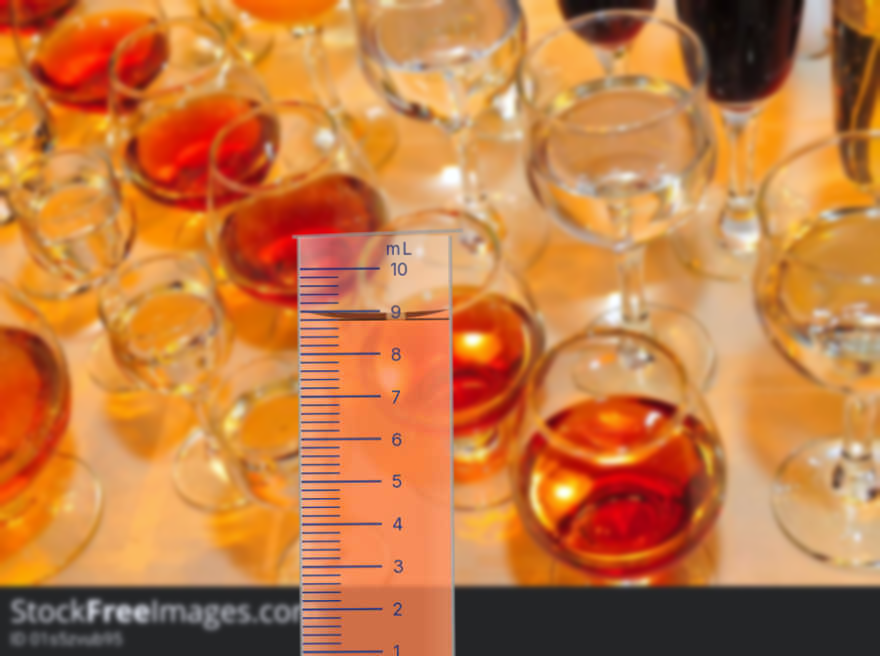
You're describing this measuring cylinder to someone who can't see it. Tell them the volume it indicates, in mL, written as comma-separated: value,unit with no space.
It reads 8.8,mL
